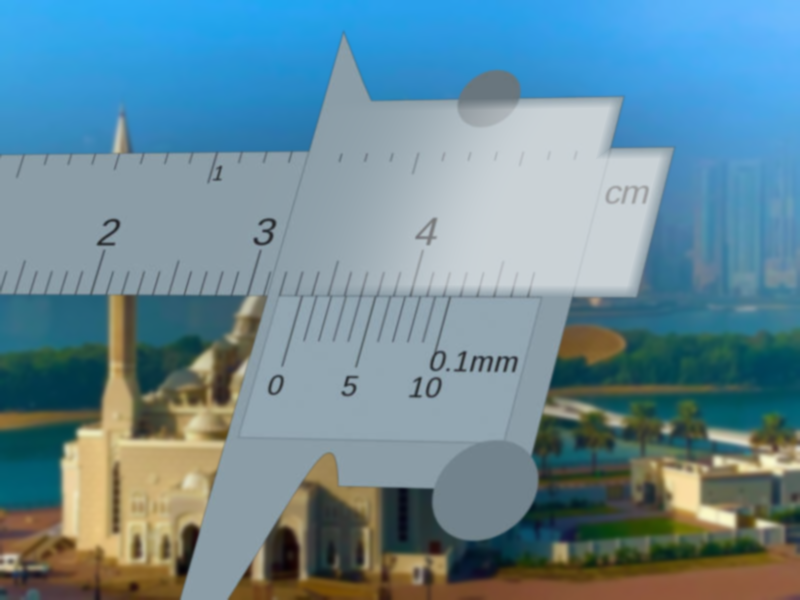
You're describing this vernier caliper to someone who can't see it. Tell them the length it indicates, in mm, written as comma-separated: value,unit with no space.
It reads 33.4,mm
